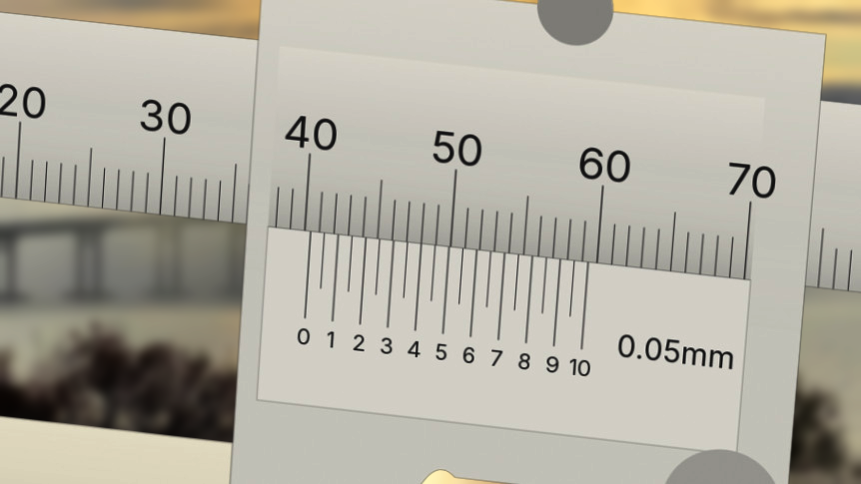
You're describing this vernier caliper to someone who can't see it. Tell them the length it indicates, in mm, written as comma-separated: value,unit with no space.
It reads 40.4,mm
